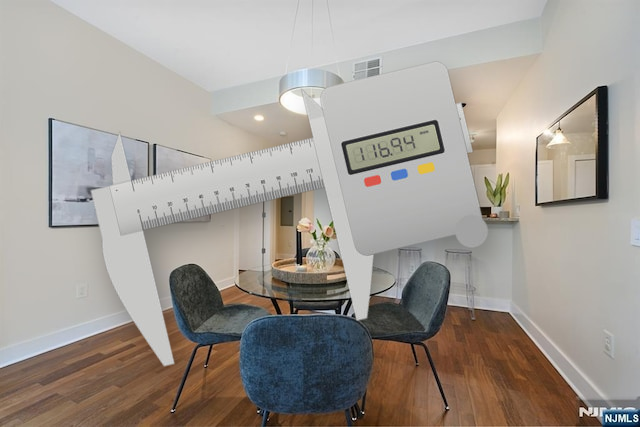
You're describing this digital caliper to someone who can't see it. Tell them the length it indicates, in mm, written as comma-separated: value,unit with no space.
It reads 116.94,mm
